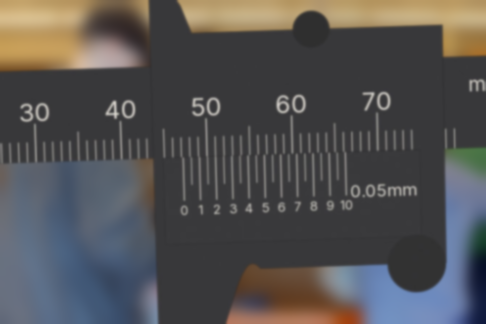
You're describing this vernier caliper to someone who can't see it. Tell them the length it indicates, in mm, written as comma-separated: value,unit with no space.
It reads 47.2,mm
